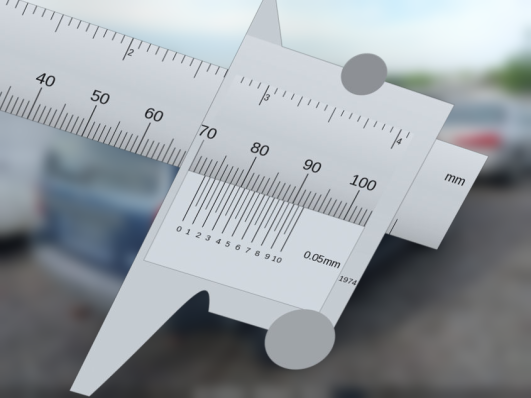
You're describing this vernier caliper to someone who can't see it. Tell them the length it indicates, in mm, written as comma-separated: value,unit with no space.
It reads 73.2,mm
